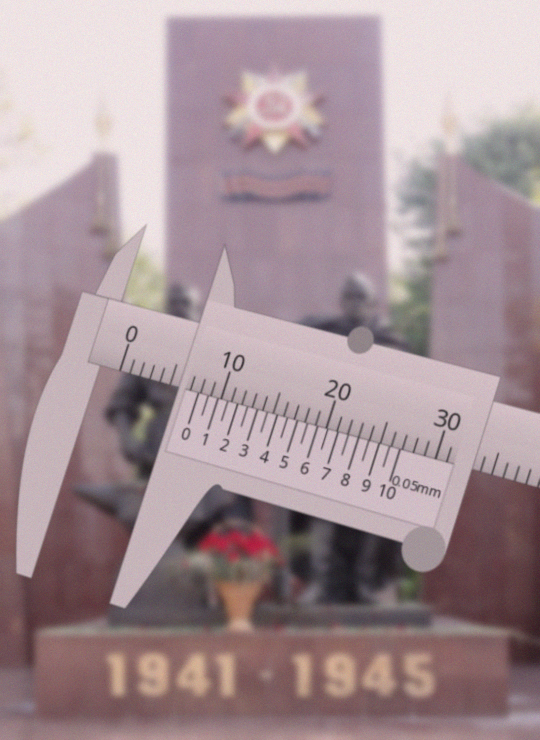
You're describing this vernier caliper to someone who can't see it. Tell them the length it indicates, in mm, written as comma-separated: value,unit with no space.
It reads 7.8,mm
